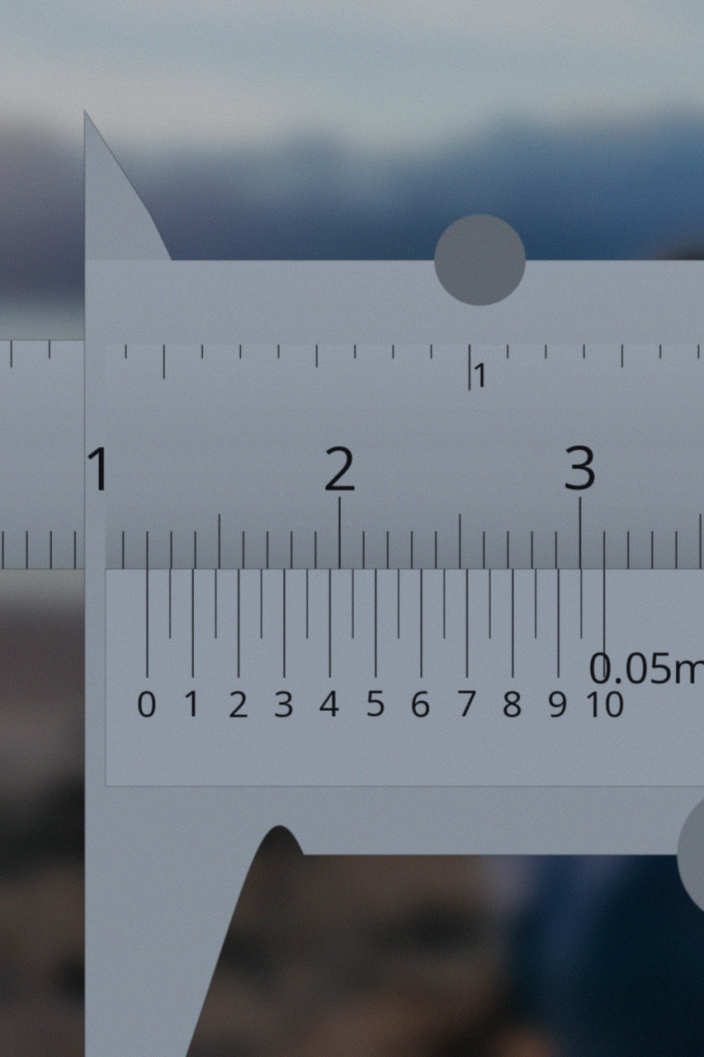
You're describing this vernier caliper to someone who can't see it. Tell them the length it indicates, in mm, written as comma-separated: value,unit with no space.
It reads 12.00,mm
